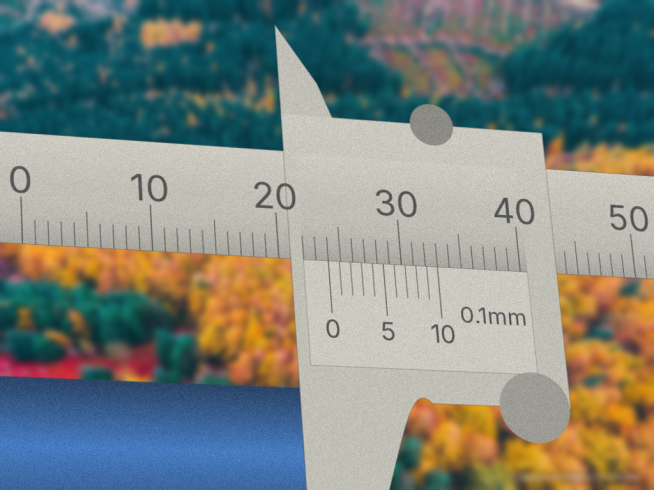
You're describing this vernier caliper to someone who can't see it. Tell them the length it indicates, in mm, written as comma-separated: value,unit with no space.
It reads 24.0,mm
